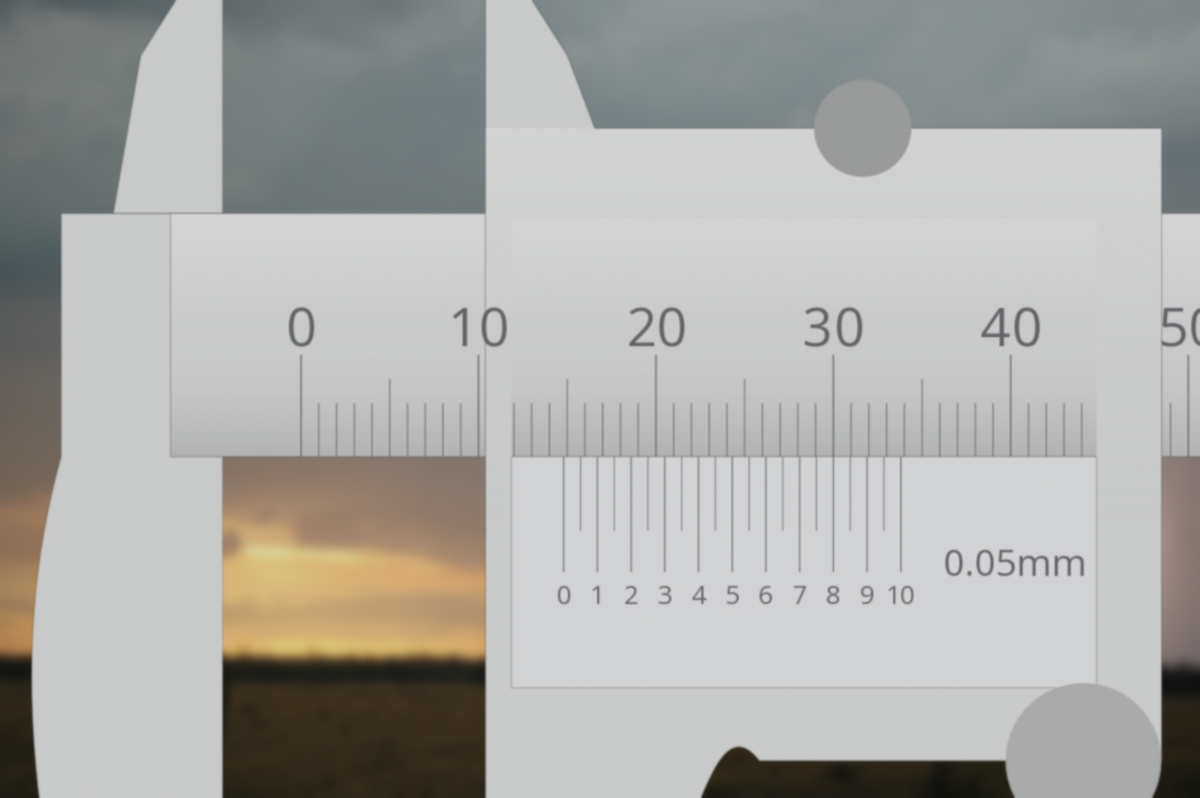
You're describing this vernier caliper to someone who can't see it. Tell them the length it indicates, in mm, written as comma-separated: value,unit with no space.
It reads 14.8,mm
